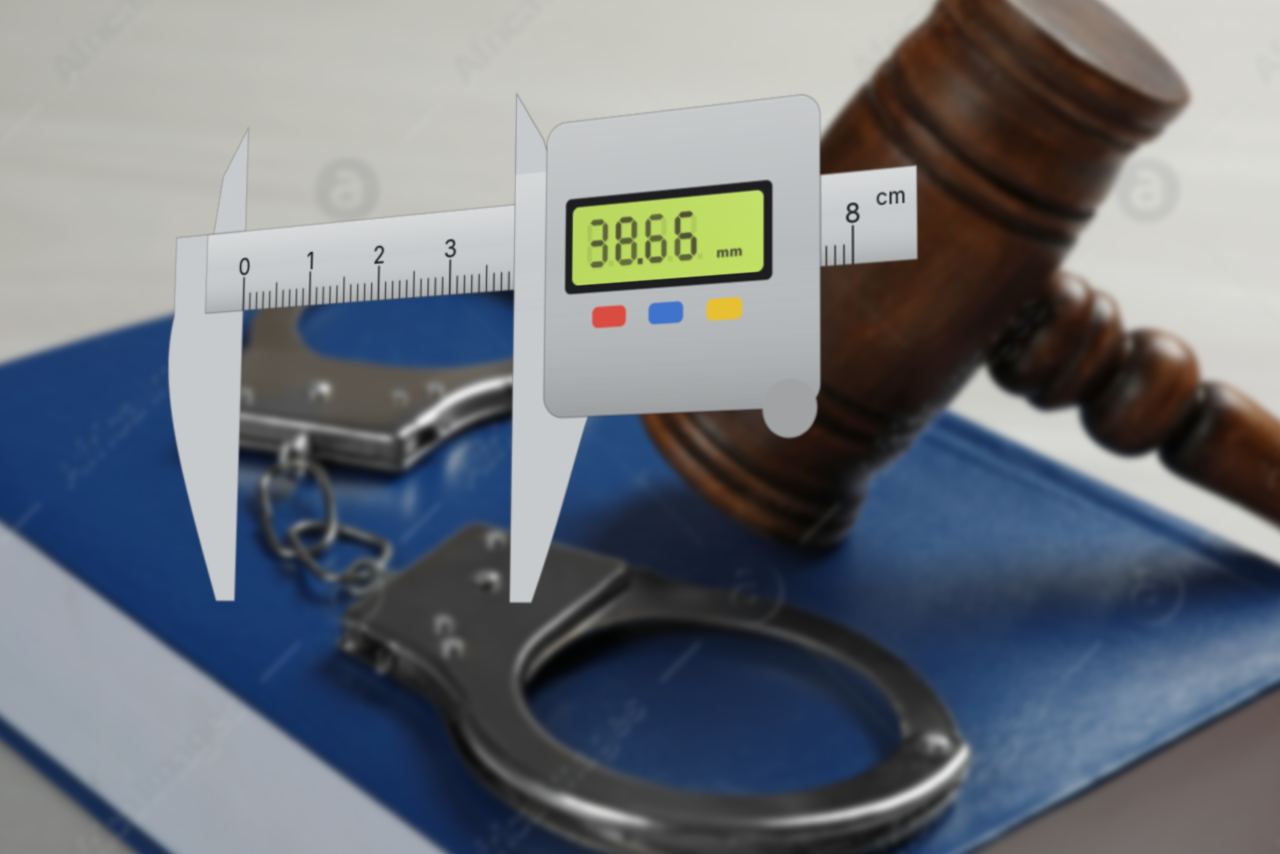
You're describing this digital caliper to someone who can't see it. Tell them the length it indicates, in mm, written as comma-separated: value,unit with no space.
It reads 38.66,mm
